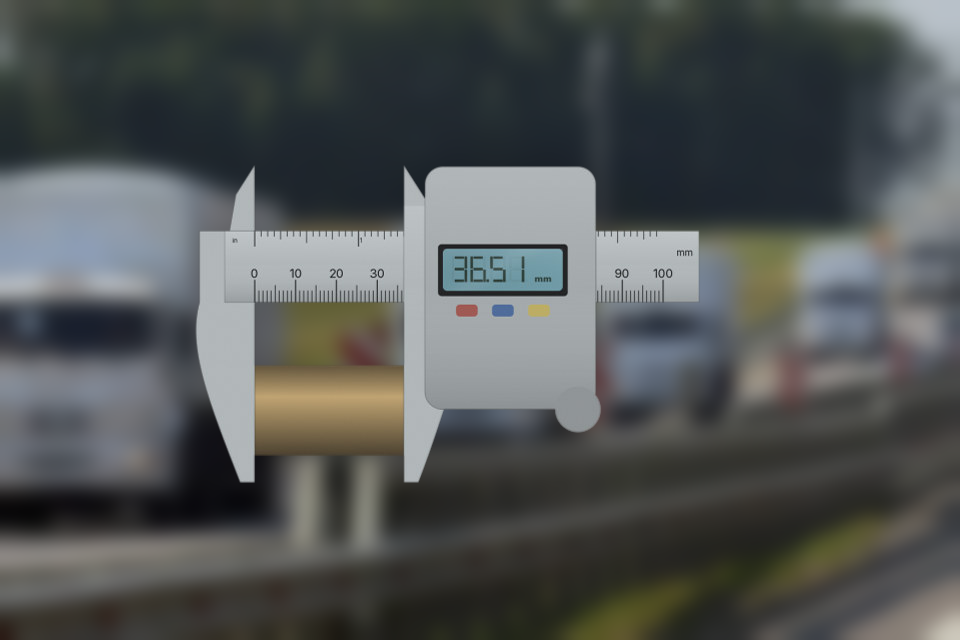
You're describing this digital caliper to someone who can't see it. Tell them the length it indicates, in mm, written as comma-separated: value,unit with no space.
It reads 36.51,mm
